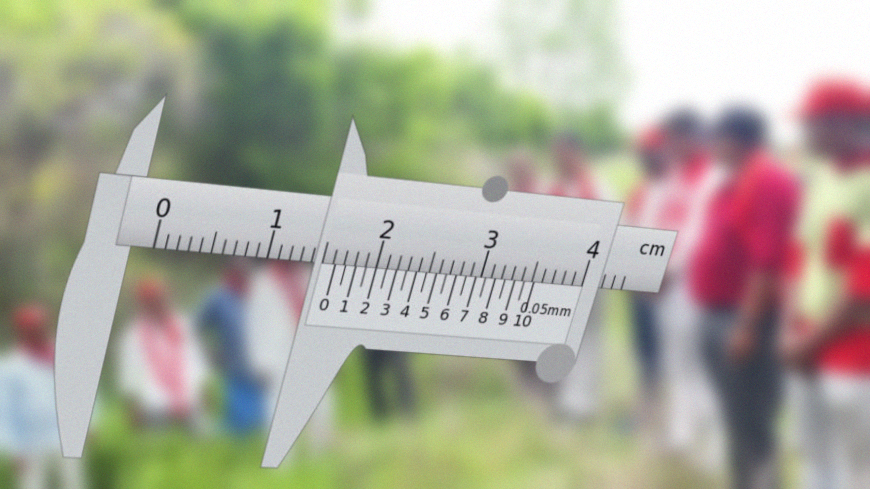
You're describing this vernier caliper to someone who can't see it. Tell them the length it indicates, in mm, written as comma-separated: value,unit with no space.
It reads 16.2,mm
